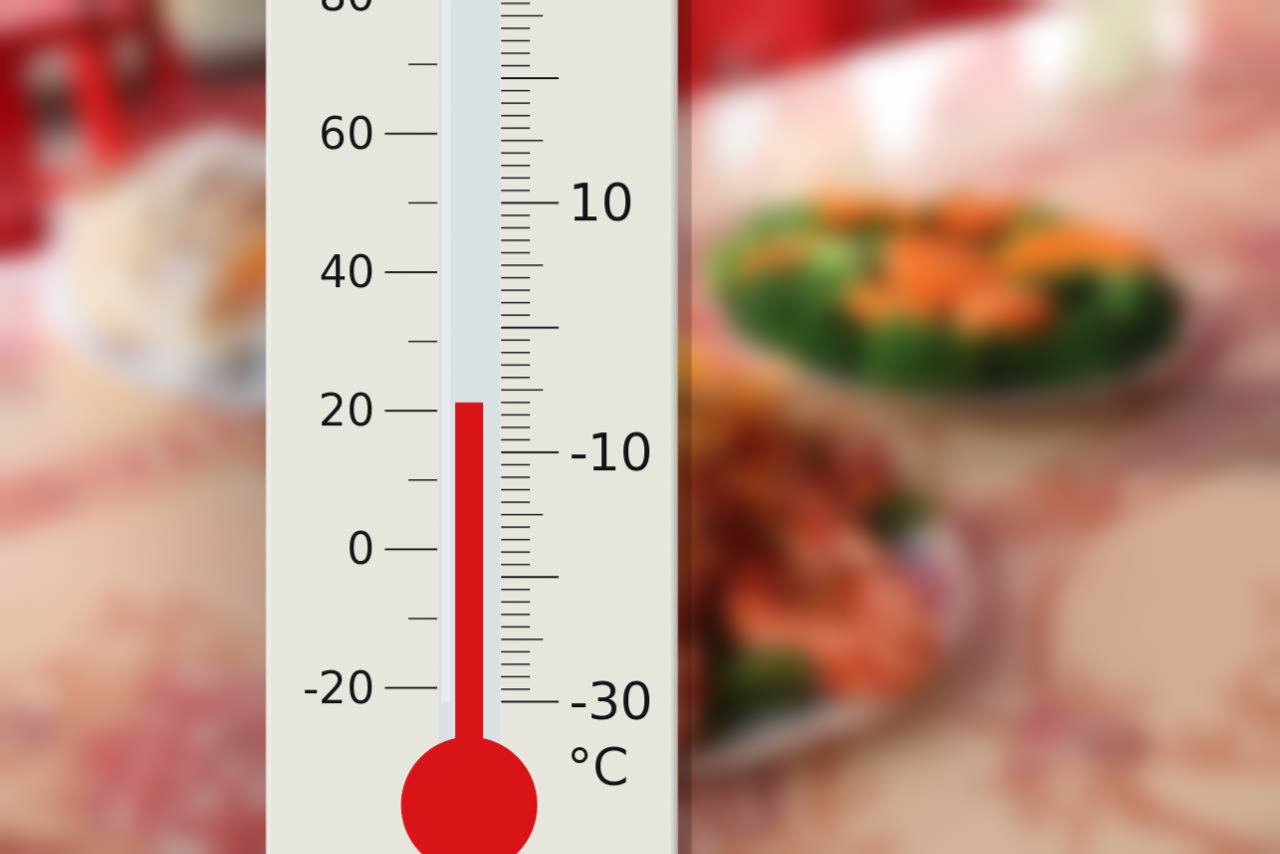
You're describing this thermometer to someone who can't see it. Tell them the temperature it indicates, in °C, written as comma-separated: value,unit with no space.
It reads -6,°C
